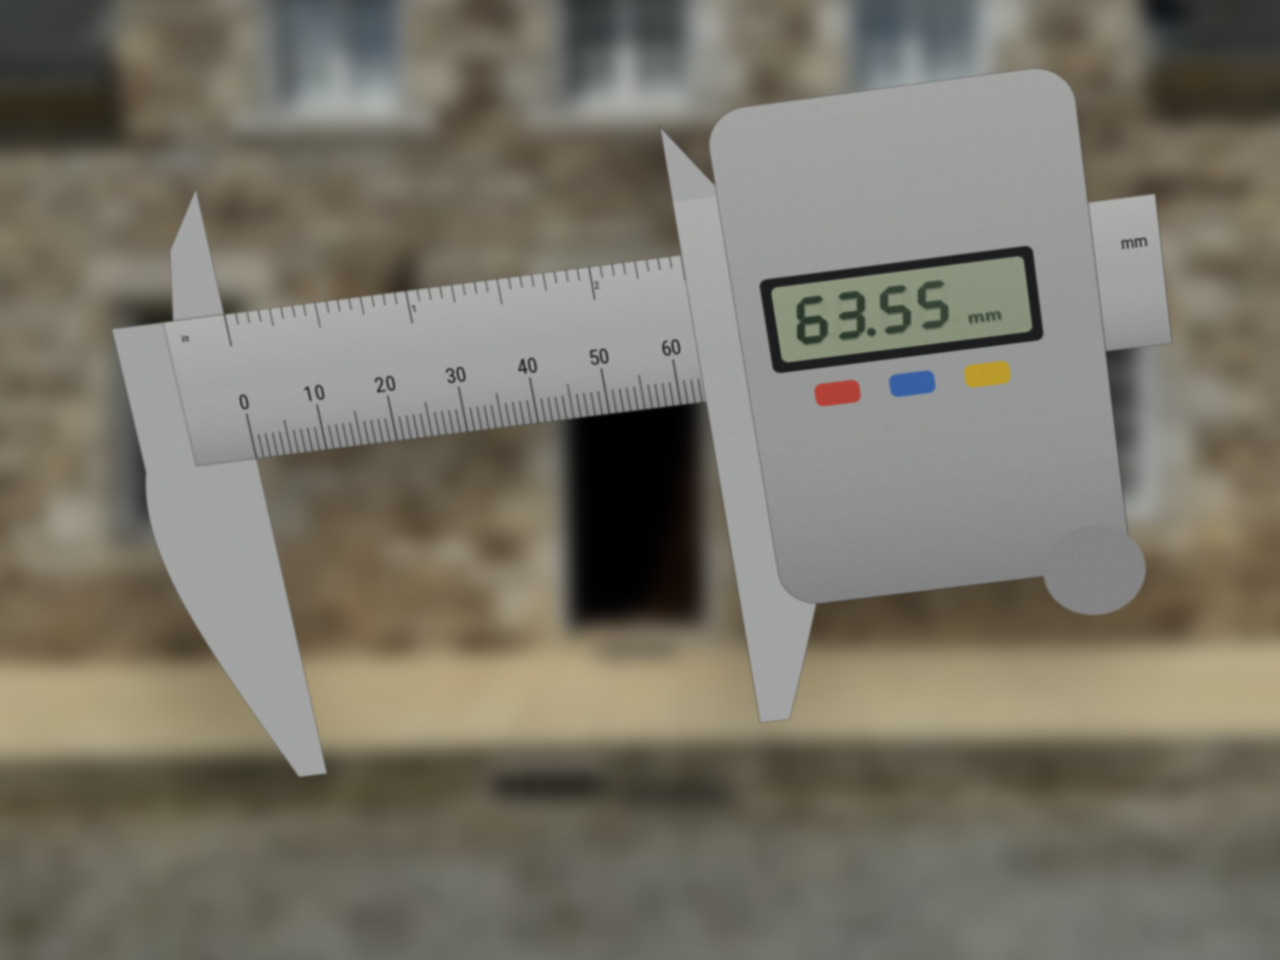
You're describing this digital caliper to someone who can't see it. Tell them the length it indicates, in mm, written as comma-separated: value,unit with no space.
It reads 63.55,mm
